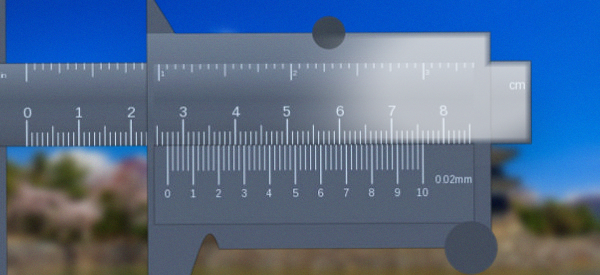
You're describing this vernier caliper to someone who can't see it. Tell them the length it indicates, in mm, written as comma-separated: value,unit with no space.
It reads 27.0,mm
